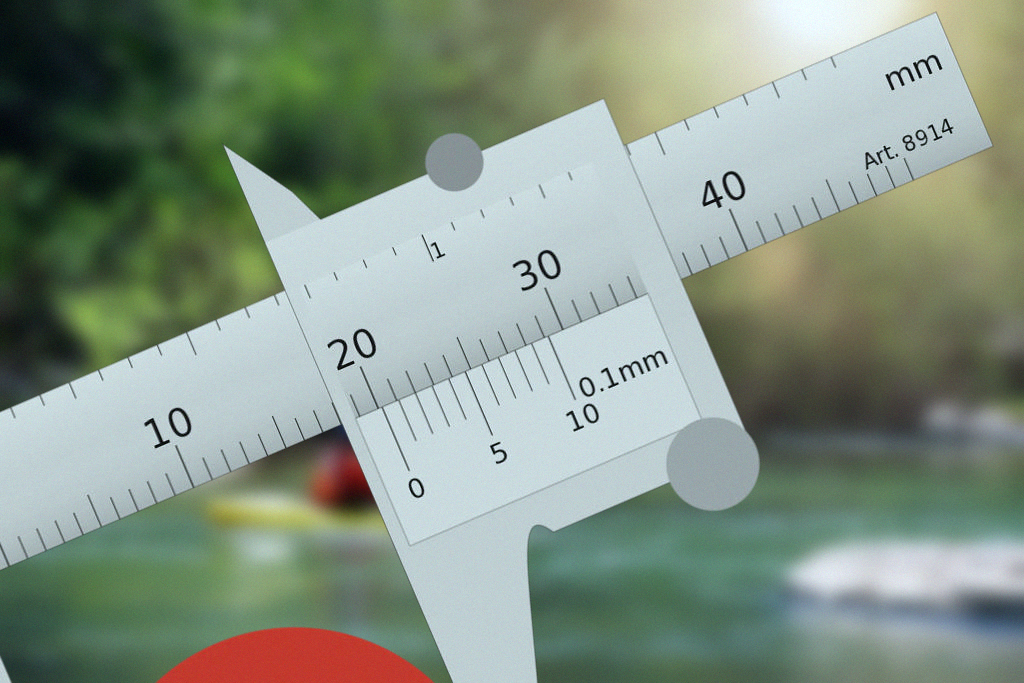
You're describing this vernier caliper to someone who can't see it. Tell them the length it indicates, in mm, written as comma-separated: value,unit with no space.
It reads 20.2,mm
